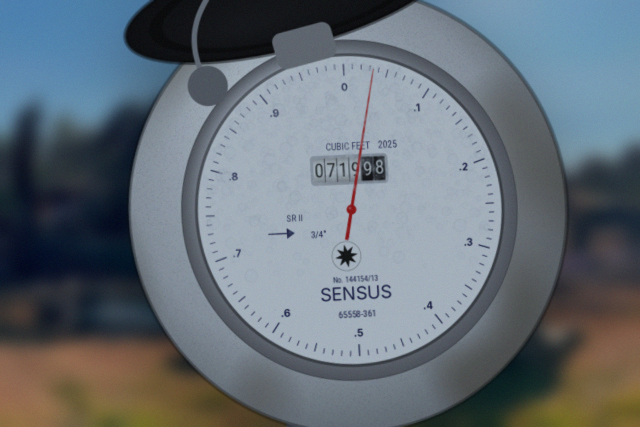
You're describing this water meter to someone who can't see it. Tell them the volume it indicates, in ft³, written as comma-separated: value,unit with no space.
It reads 71998.03,ft³
